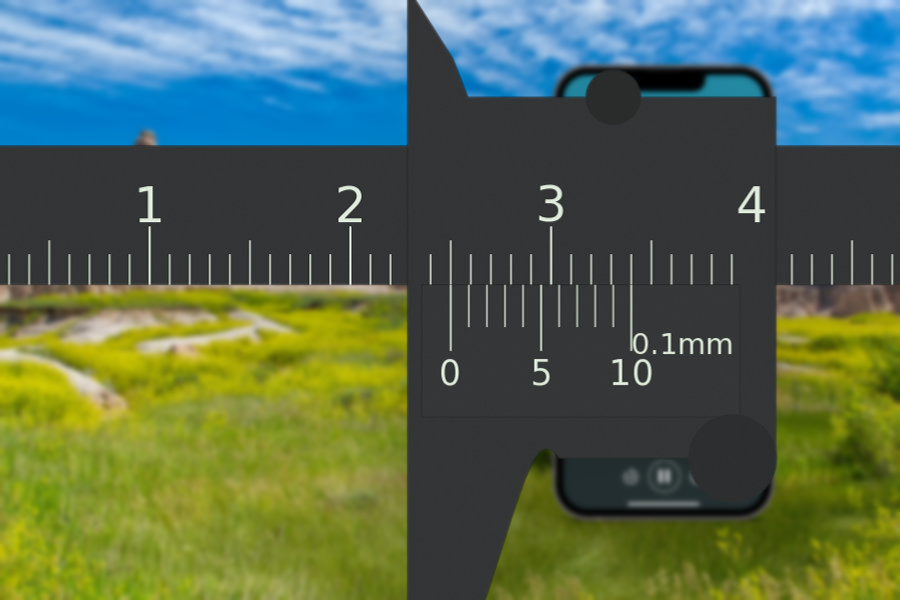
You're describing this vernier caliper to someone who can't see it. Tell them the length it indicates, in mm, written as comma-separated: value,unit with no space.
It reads 25.0,mm
